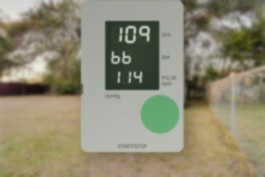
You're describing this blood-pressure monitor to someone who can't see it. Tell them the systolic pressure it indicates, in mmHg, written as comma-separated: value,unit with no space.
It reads 109,mmHg
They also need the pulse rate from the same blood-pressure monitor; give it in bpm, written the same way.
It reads 114,bpm
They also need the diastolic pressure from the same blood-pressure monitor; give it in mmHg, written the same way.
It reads 66,mmHg
